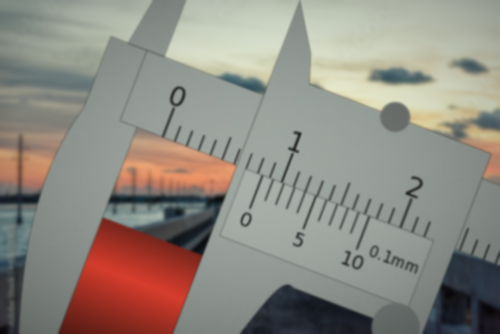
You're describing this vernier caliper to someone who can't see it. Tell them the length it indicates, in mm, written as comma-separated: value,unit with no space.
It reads 8.4,mm
